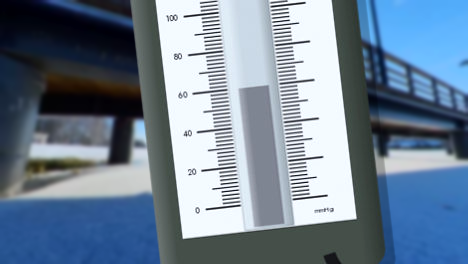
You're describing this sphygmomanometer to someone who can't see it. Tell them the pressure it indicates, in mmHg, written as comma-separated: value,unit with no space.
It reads 60,mmHg
